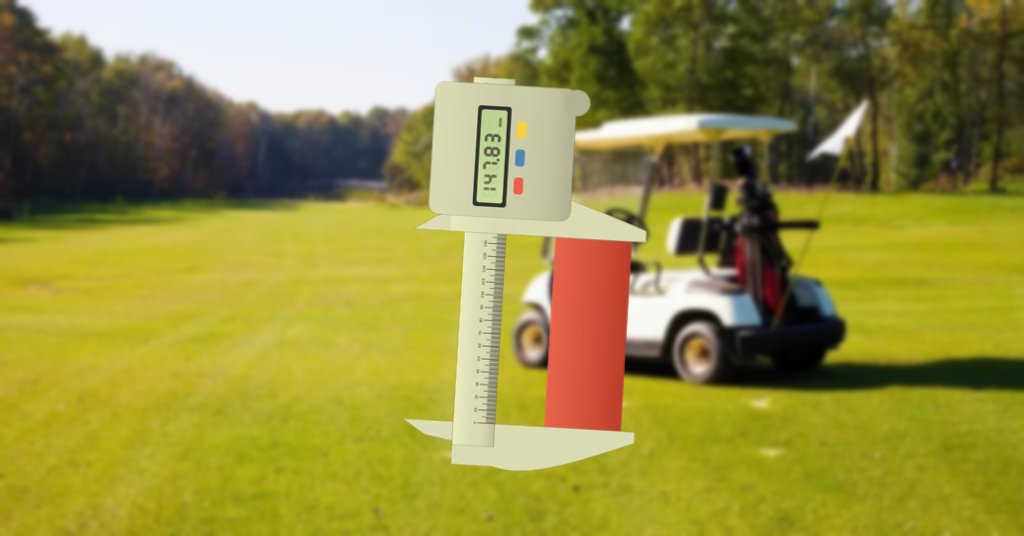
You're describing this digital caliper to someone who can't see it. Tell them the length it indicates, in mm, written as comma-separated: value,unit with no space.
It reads 147.83,mm
